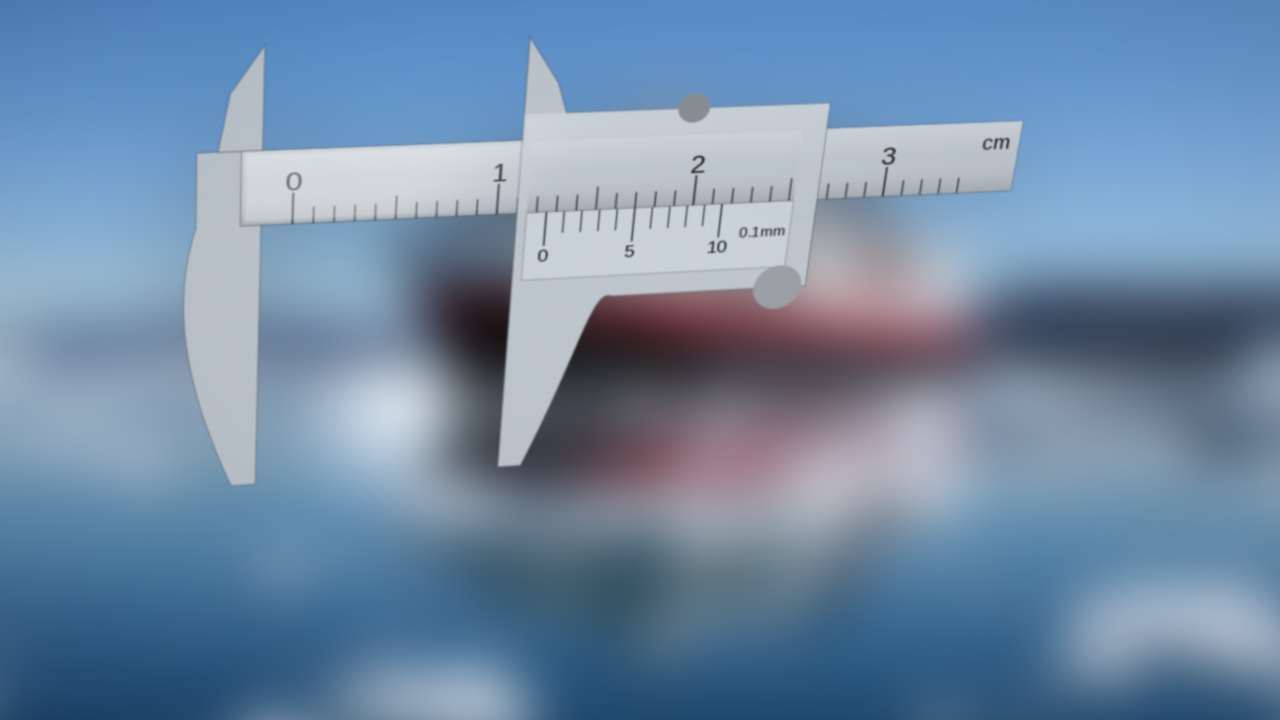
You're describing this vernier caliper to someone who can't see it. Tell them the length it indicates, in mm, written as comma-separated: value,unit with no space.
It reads 12.5,mm
